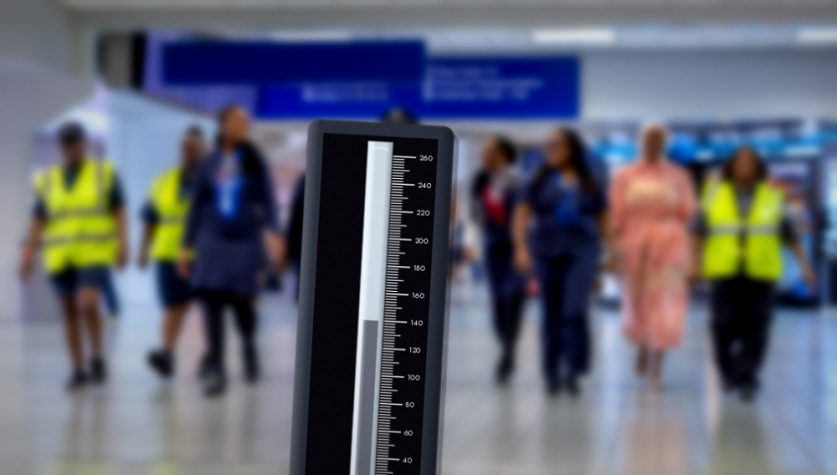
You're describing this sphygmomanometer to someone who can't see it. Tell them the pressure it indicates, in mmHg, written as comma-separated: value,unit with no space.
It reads 140,mmHg
